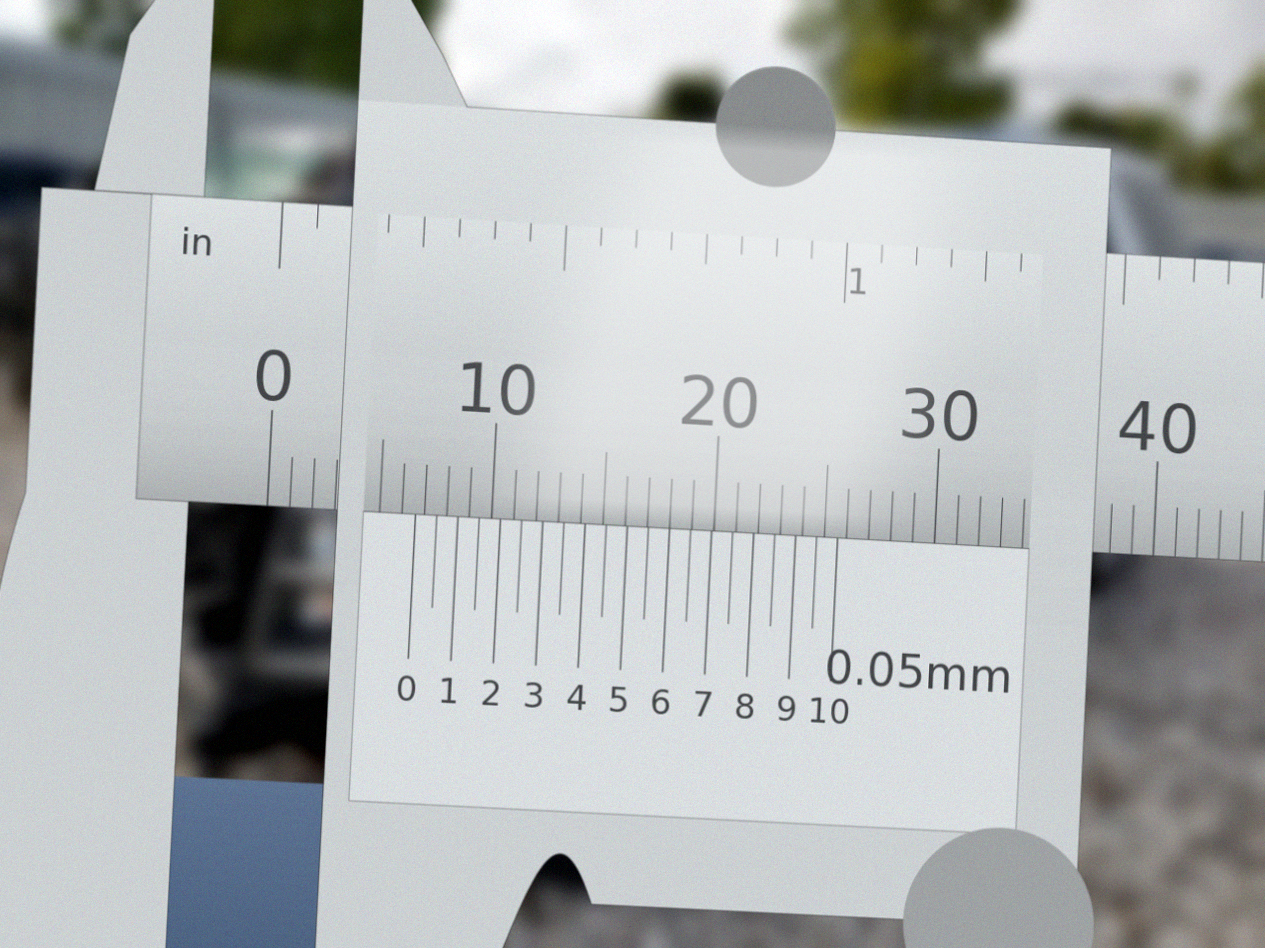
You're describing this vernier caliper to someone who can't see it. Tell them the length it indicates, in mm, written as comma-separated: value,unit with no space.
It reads 6.60,mm
